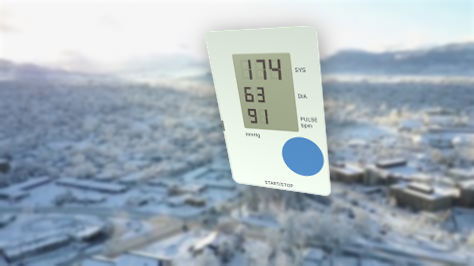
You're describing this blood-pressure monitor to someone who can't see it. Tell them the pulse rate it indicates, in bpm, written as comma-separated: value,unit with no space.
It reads 91,bpm
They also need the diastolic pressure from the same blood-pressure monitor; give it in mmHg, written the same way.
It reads 63,mmHg
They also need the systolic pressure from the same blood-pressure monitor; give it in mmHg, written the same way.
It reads 174,mmHg
